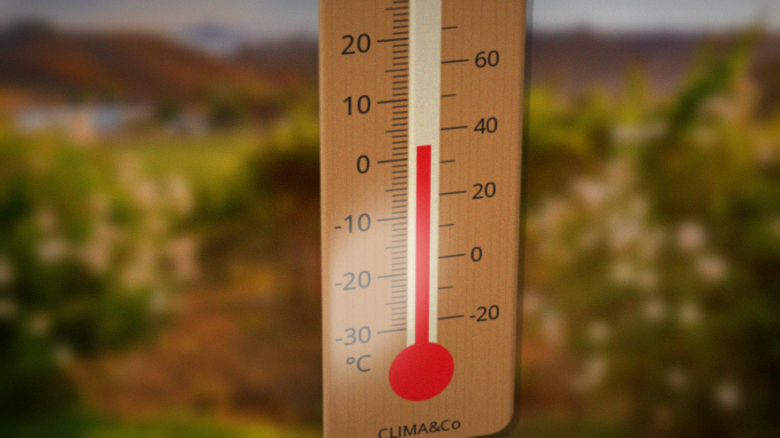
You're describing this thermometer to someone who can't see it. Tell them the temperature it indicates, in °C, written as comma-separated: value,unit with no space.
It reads 2,°C
